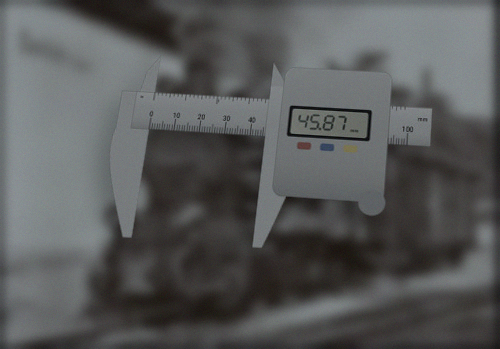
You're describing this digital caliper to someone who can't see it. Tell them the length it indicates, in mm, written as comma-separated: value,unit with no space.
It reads 45.87,mm
